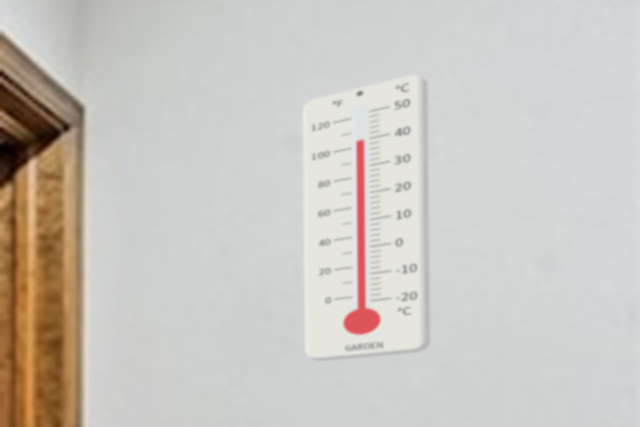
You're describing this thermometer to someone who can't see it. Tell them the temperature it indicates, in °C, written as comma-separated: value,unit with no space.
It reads 40,°C
